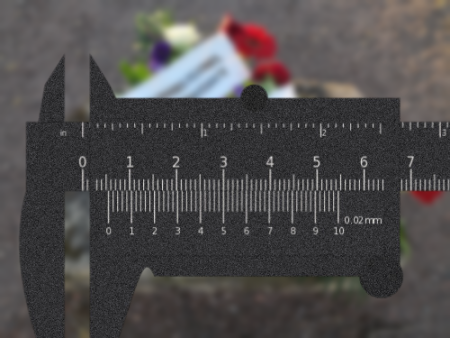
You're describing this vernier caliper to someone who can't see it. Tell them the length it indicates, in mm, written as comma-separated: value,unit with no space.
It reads 5.5,mm
